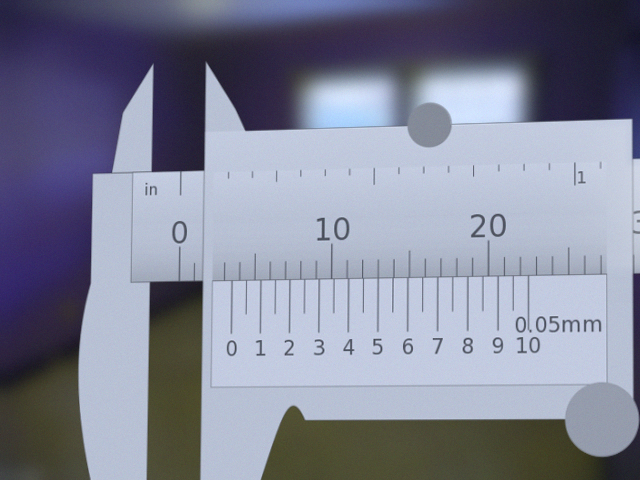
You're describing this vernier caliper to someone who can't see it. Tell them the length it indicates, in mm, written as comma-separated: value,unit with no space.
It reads 3.5,mm
